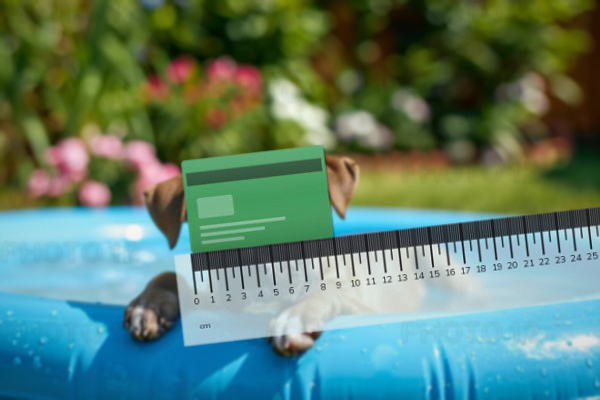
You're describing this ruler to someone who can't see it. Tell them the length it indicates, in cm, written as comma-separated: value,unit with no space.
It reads 9,cm
